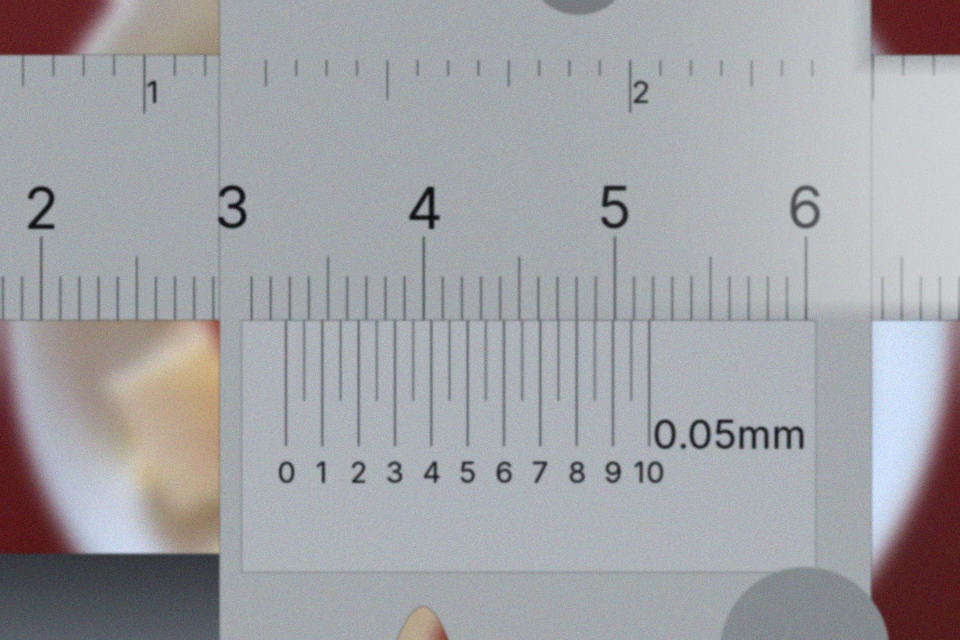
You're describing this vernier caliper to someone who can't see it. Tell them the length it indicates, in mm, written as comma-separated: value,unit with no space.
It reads 32.8,mm
